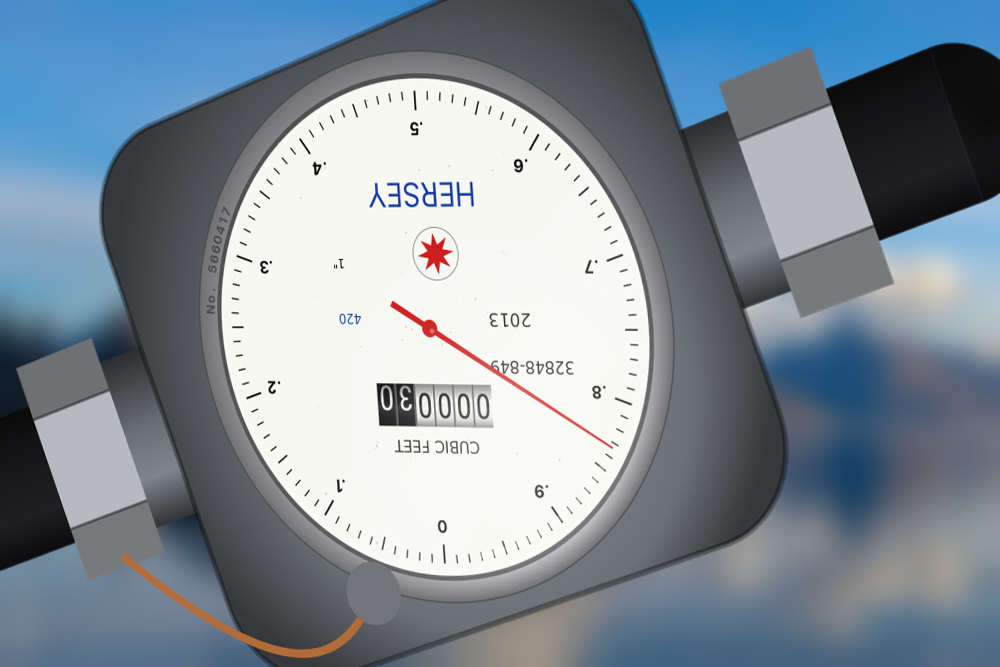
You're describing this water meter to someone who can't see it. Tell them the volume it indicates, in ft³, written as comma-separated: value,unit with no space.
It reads 29.83,ft³
